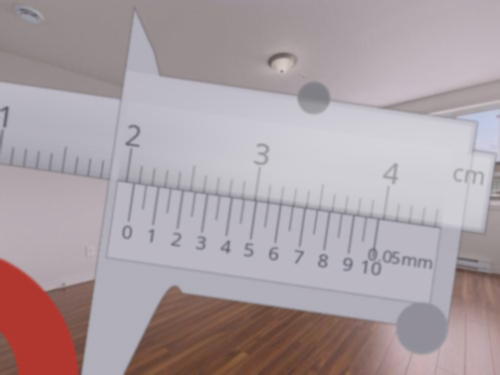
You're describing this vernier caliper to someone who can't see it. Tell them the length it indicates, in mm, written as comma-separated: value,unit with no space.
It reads 20.6,mm
